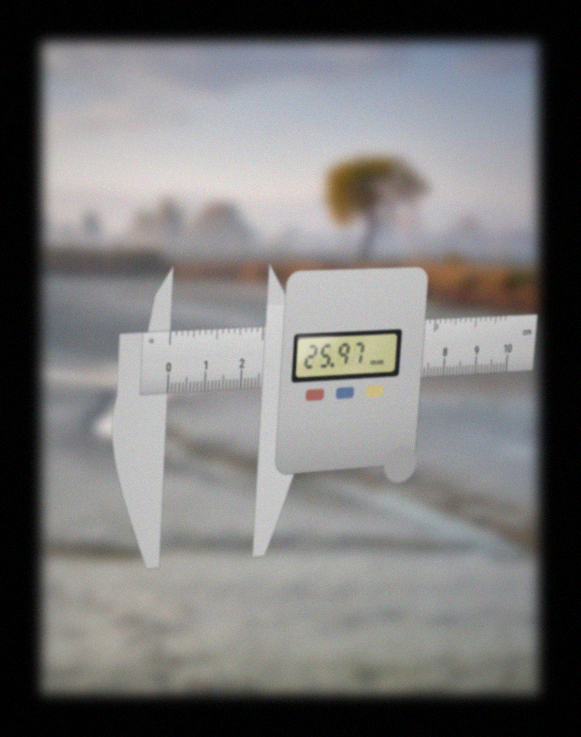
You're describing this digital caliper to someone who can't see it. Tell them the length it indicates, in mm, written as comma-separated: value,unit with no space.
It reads 25.97,mm
